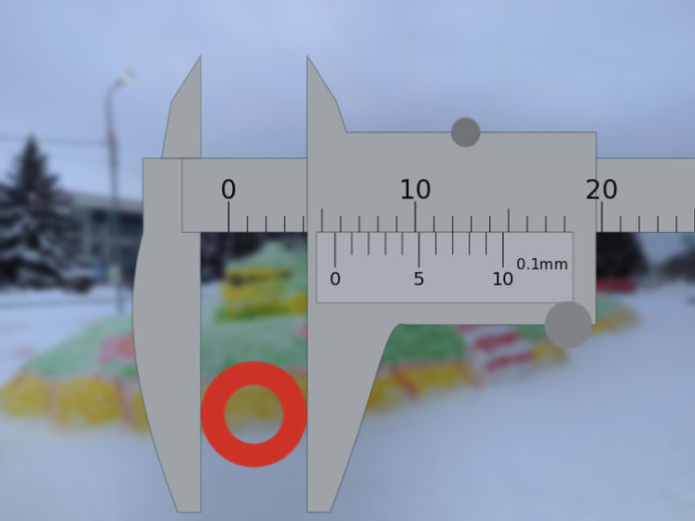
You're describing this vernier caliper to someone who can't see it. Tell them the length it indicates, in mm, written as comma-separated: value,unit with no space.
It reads 5.7,mm
